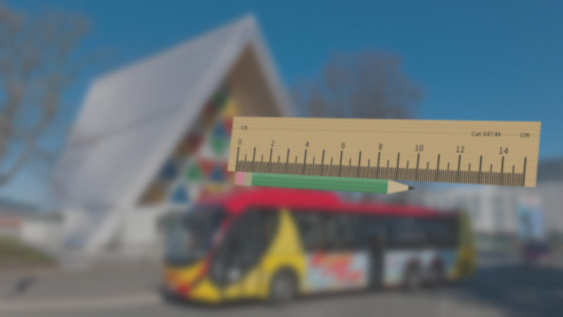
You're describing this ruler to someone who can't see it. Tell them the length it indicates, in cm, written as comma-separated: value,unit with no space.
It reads 10,cm
